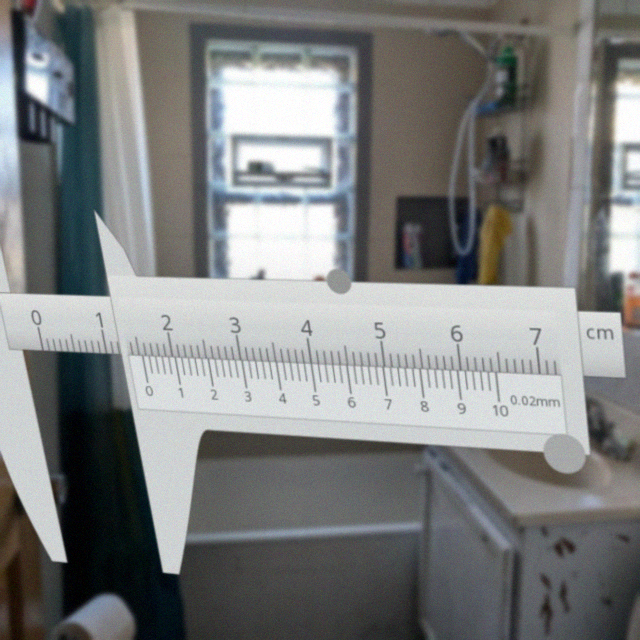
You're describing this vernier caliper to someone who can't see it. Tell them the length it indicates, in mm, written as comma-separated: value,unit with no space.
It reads 15.5,mm
